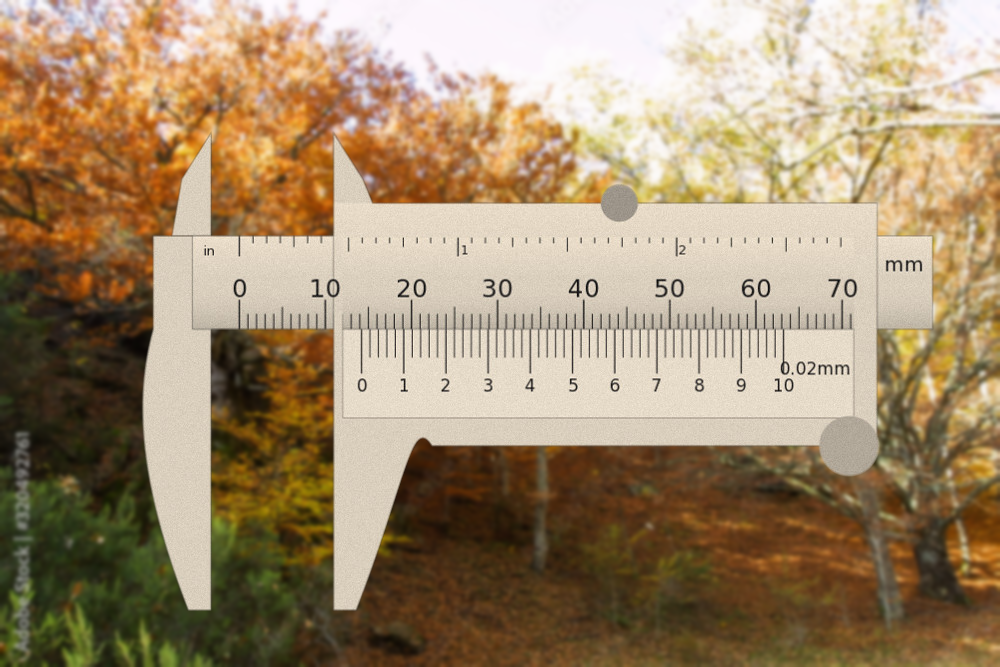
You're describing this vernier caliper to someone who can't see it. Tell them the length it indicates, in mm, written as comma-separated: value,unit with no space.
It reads 14.2,mm
